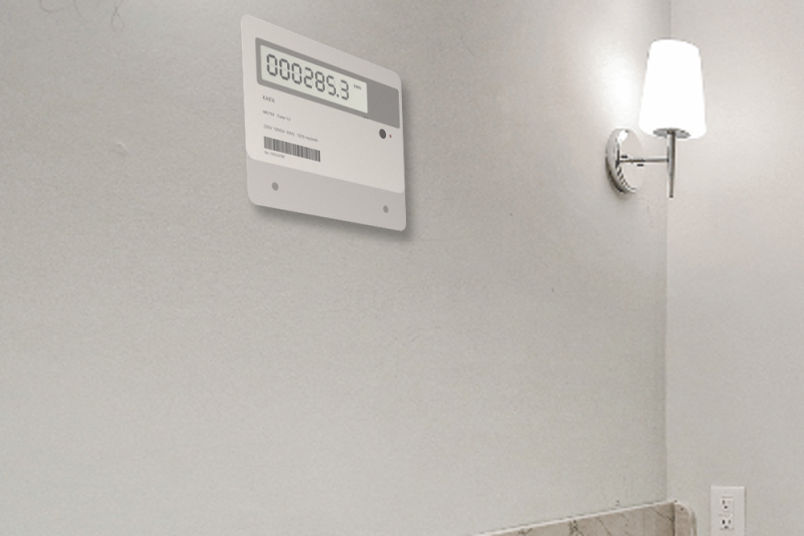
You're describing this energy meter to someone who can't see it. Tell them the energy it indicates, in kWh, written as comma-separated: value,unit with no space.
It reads 285.3,kWh
